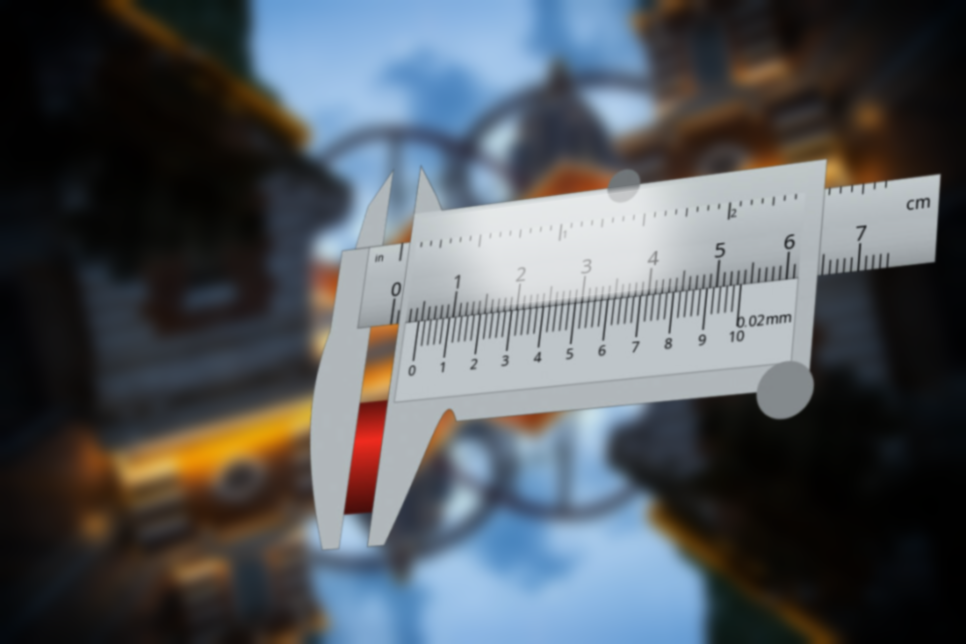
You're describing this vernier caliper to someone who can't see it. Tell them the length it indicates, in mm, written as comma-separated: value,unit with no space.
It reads 4.5,mm
